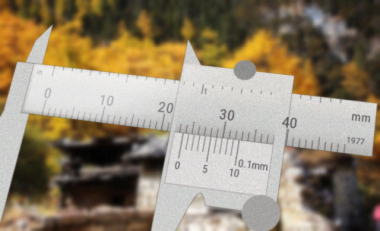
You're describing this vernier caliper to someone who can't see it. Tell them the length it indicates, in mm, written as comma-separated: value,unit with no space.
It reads 23.6,mm
